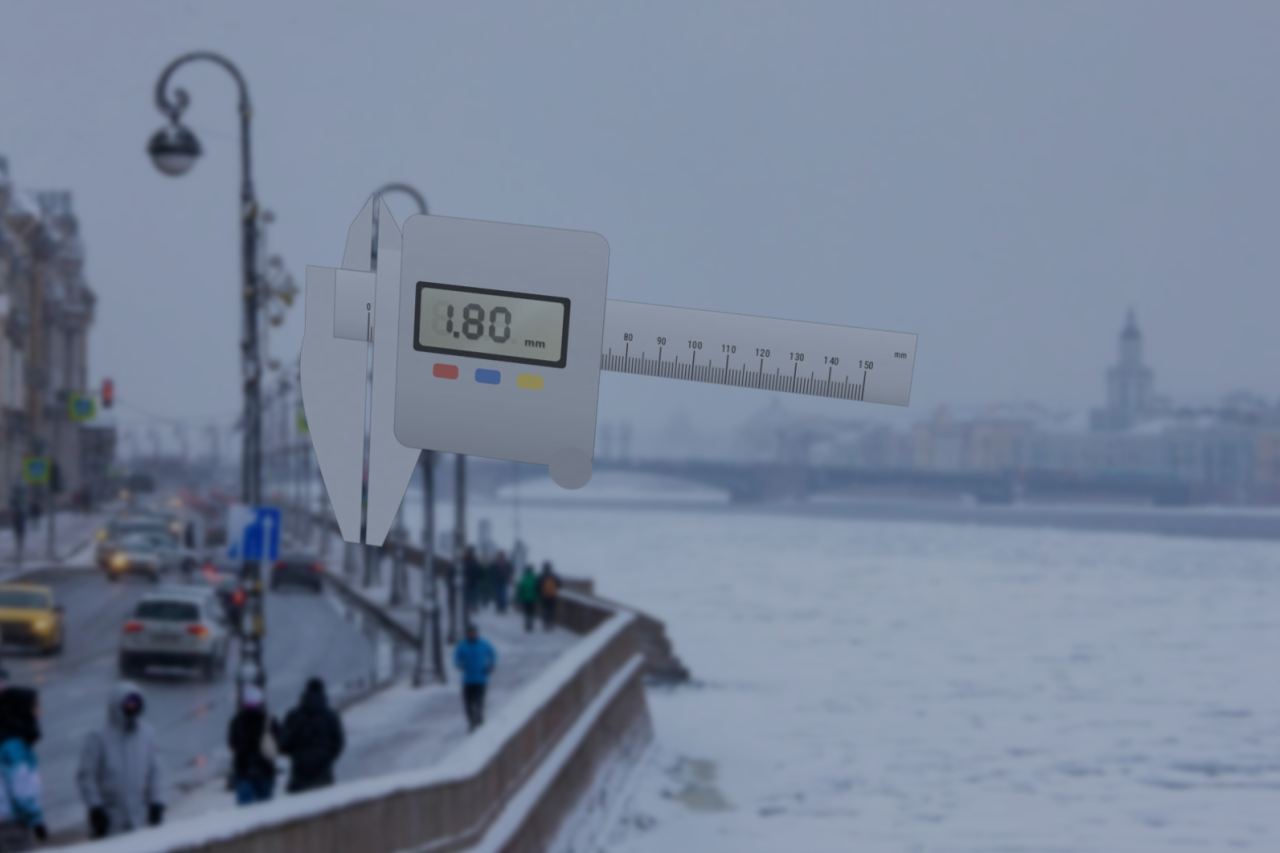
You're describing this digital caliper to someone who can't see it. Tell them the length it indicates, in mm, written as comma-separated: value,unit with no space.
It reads 1.80,mm
